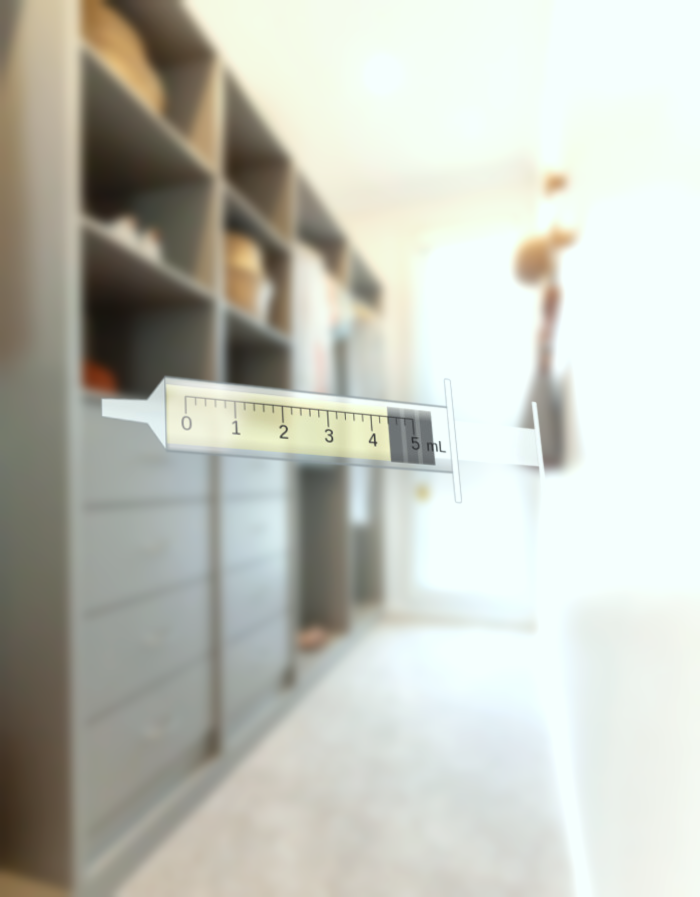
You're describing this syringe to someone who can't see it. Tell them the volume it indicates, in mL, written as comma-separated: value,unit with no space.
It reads 4.4,mL
